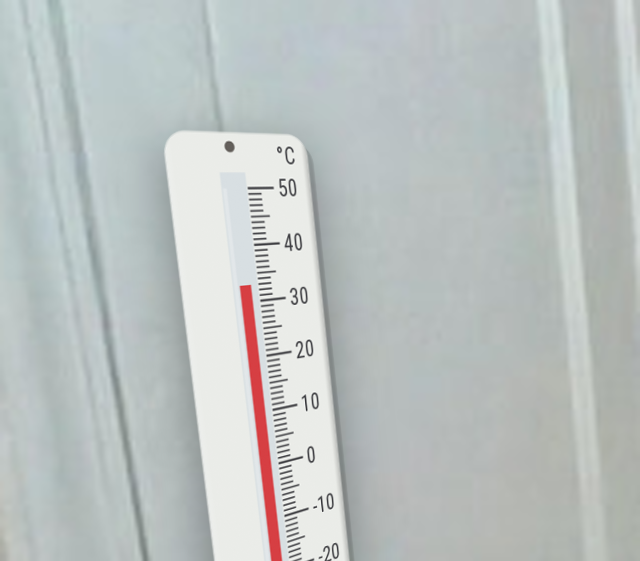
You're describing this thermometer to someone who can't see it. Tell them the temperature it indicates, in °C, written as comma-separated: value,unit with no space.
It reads 33,°C
